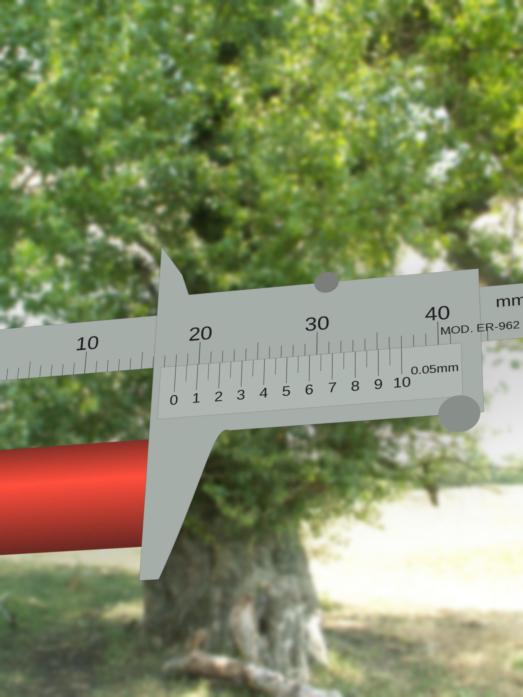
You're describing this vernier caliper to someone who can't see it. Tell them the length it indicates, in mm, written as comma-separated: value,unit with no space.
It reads 18.0,mm
